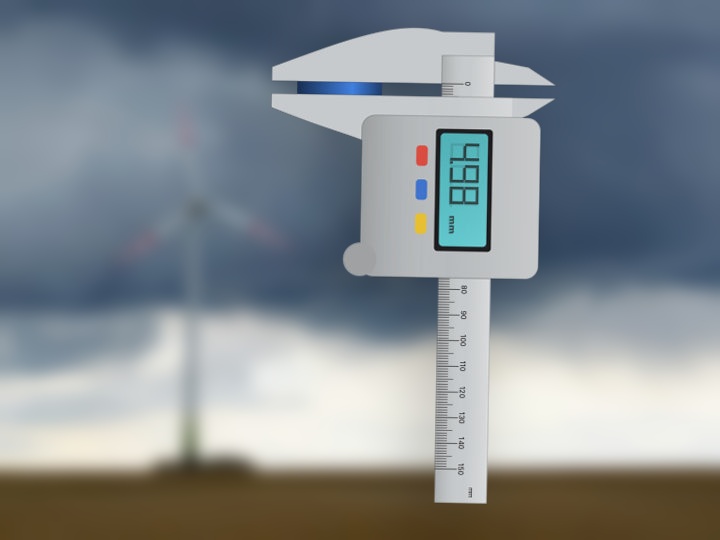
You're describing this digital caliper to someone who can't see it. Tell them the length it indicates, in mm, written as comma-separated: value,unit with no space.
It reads 4.98,mm
